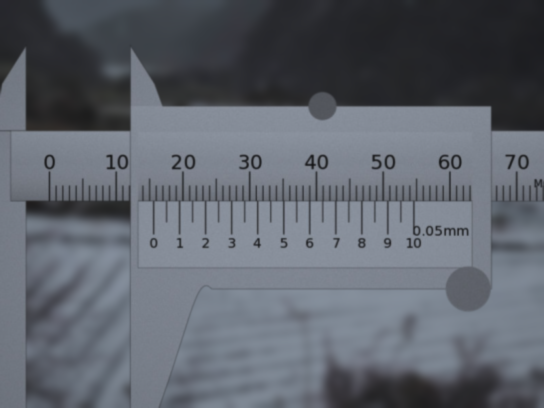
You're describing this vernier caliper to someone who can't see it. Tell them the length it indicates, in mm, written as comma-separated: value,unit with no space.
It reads 15.6,mm
